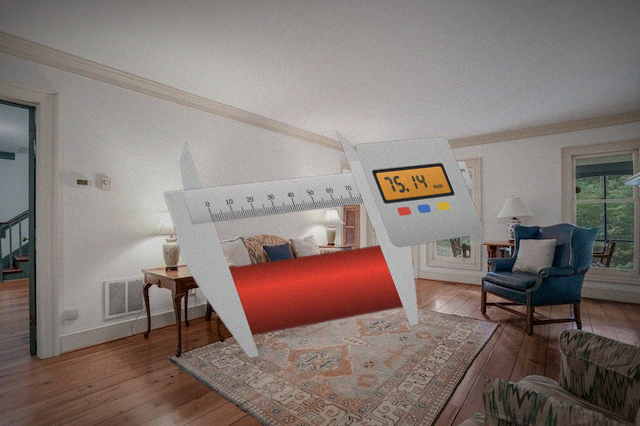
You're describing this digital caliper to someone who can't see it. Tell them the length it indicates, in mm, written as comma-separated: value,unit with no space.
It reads 75.14,mm
